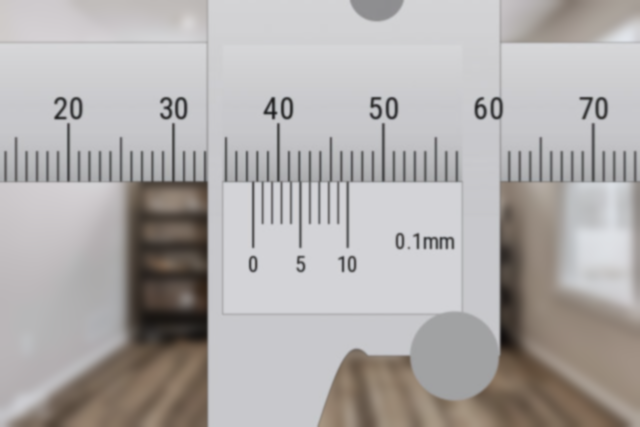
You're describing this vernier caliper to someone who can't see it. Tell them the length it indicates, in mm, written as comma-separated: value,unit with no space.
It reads 37.6,mm
